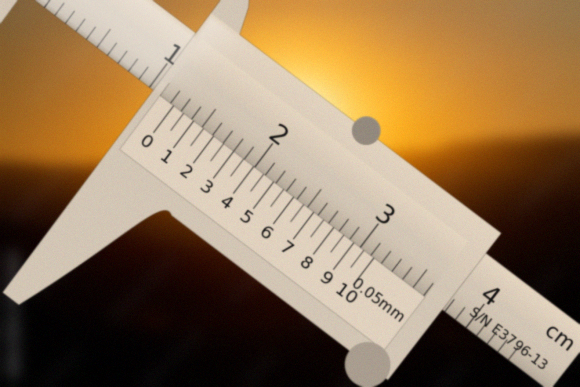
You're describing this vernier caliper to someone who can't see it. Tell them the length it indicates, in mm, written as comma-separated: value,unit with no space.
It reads 12.3,mm
